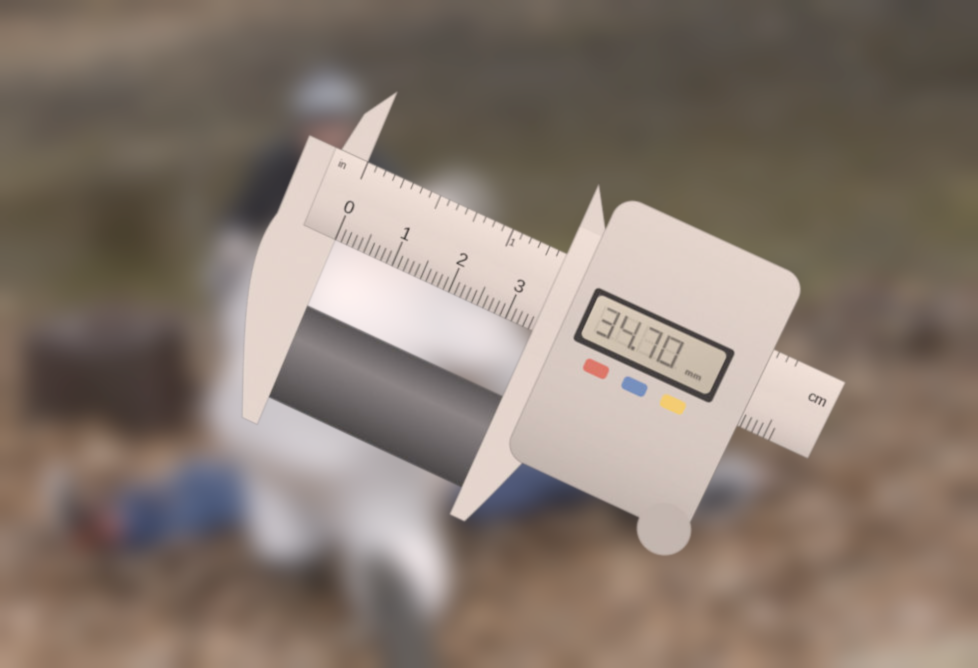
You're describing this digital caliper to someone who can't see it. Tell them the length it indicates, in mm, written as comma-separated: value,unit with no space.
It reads 34.70,mm
